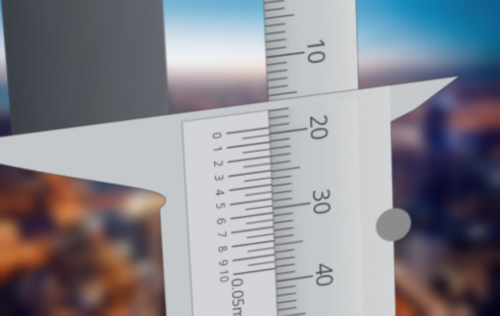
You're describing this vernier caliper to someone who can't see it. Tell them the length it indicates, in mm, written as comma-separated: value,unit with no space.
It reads 19.2,mm
